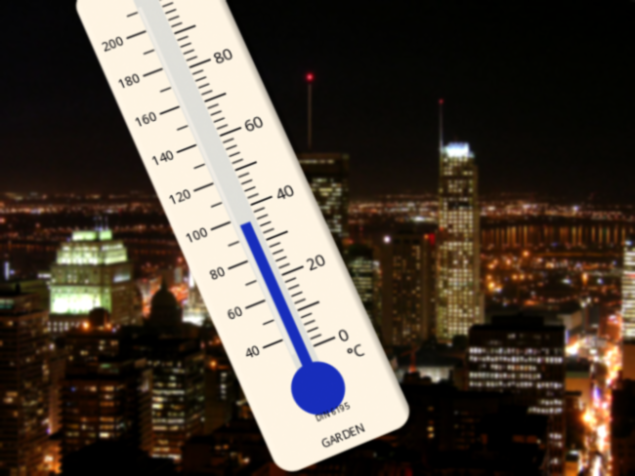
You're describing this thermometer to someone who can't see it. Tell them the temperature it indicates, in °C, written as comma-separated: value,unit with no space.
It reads 36,°C
